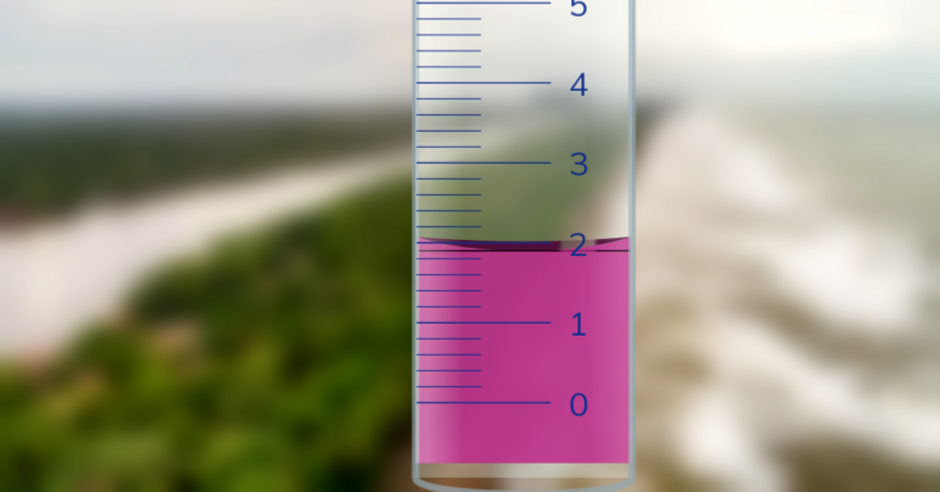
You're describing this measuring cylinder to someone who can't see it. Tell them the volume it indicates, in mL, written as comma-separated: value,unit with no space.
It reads 1.9,mL
